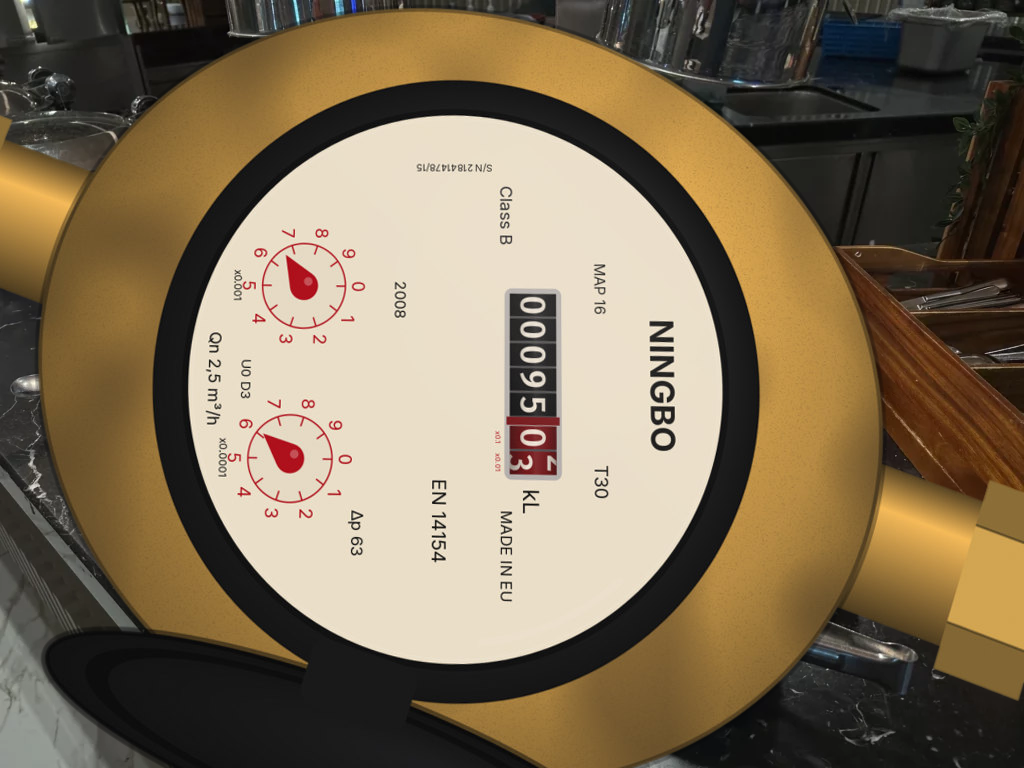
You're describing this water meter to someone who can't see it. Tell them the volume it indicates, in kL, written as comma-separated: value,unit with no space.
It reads 95.0266,kL
